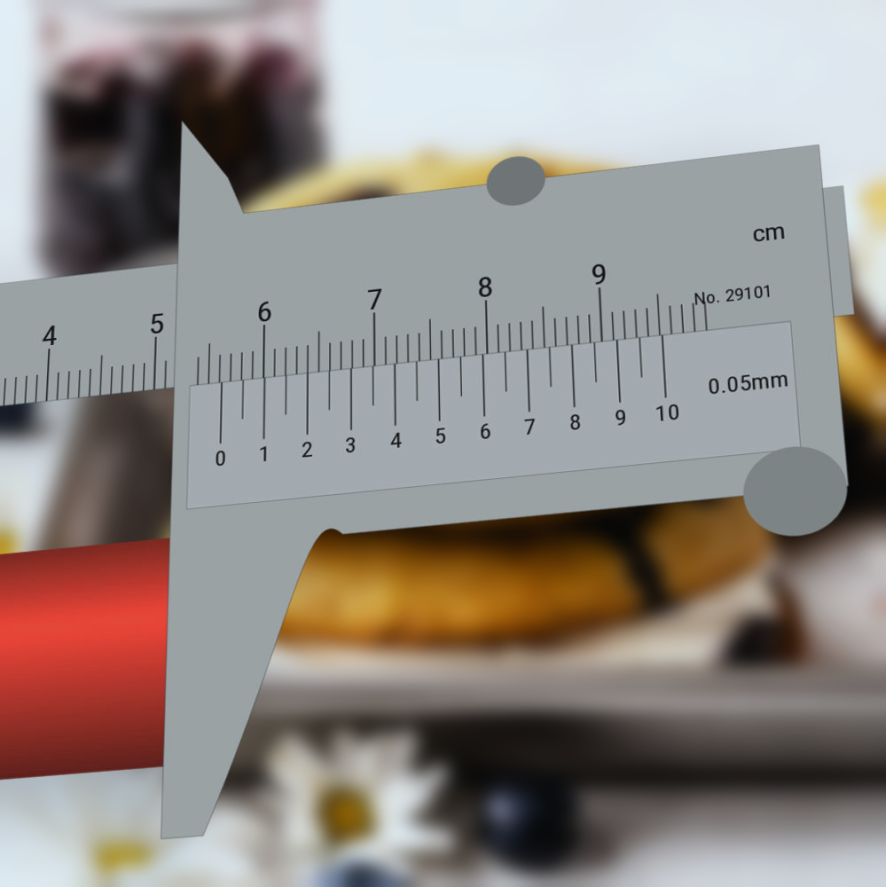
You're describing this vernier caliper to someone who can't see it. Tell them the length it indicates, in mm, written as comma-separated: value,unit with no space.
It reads 56.2,mm
